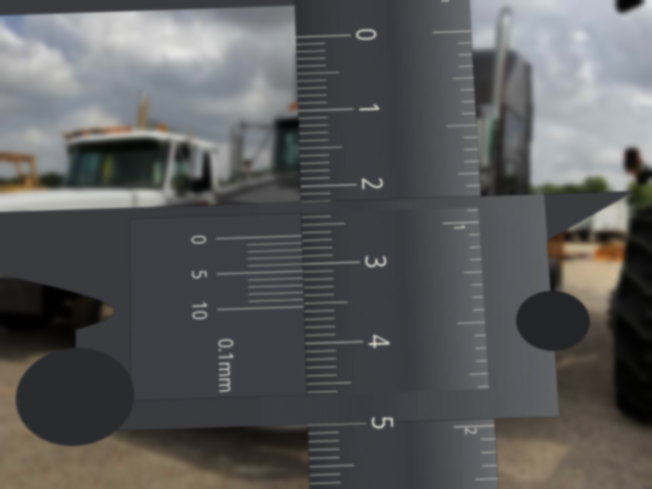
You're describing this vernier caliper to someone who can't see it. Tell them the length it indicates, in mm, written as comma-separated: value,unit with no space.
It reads 26.4,mm
